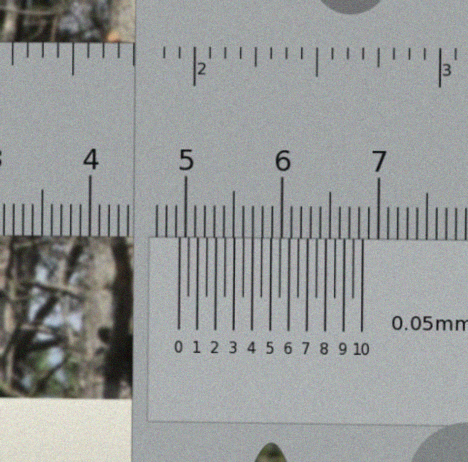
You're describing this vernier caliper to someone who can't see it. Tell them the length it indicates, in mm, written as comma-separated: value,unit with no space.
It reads 49.4,mm
